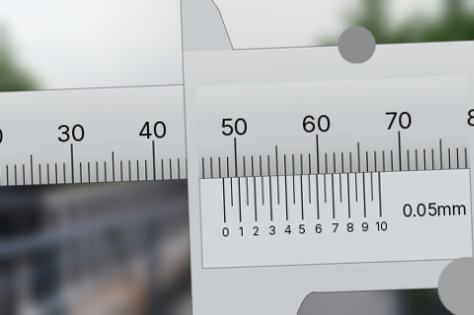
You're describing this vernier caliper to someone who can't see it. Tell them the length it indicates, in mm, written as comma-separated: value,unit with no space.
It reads 48.4,mm
